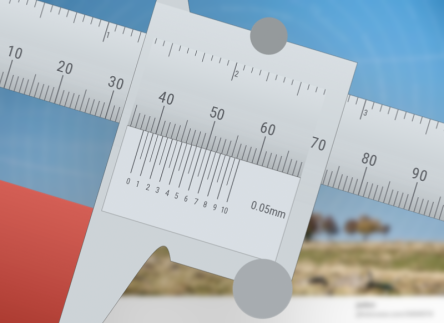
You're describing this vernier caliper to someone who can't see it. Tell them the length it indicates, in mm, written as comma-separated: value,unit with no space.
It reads 37.6,mm
